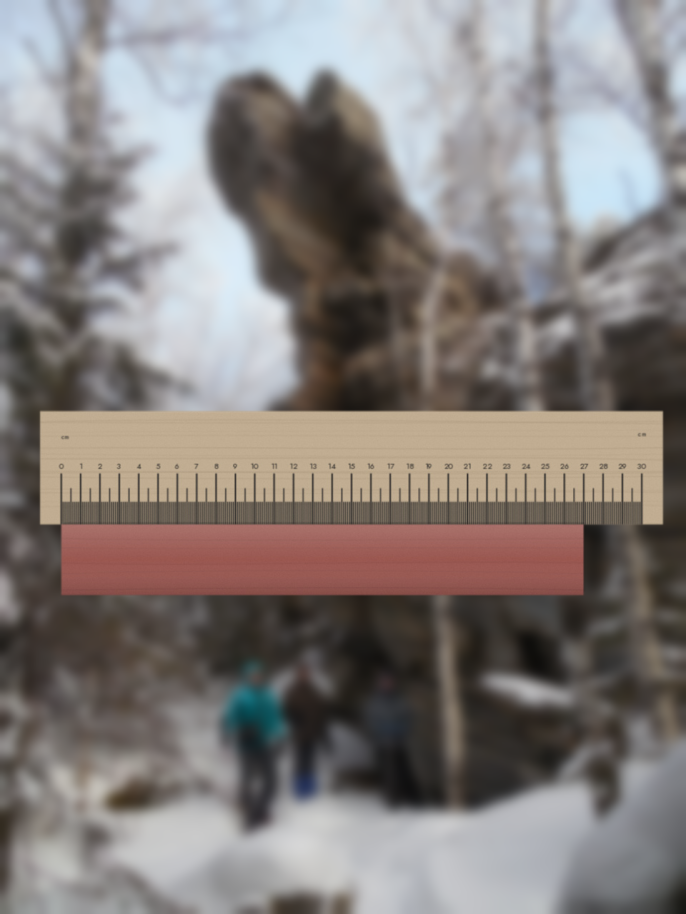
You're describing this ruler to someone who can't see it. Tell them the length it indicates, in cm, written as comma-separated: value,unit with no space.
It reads 27,cm
